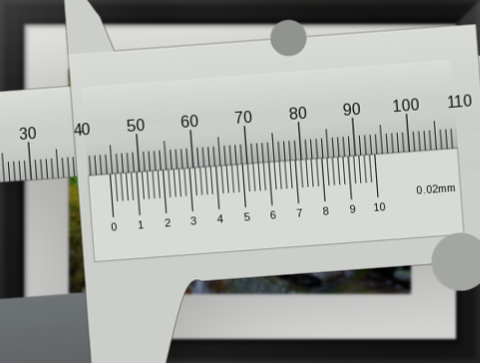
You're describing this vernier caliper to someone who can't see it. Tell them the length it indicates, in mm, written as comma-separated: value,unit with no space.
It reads 44.6,mm
